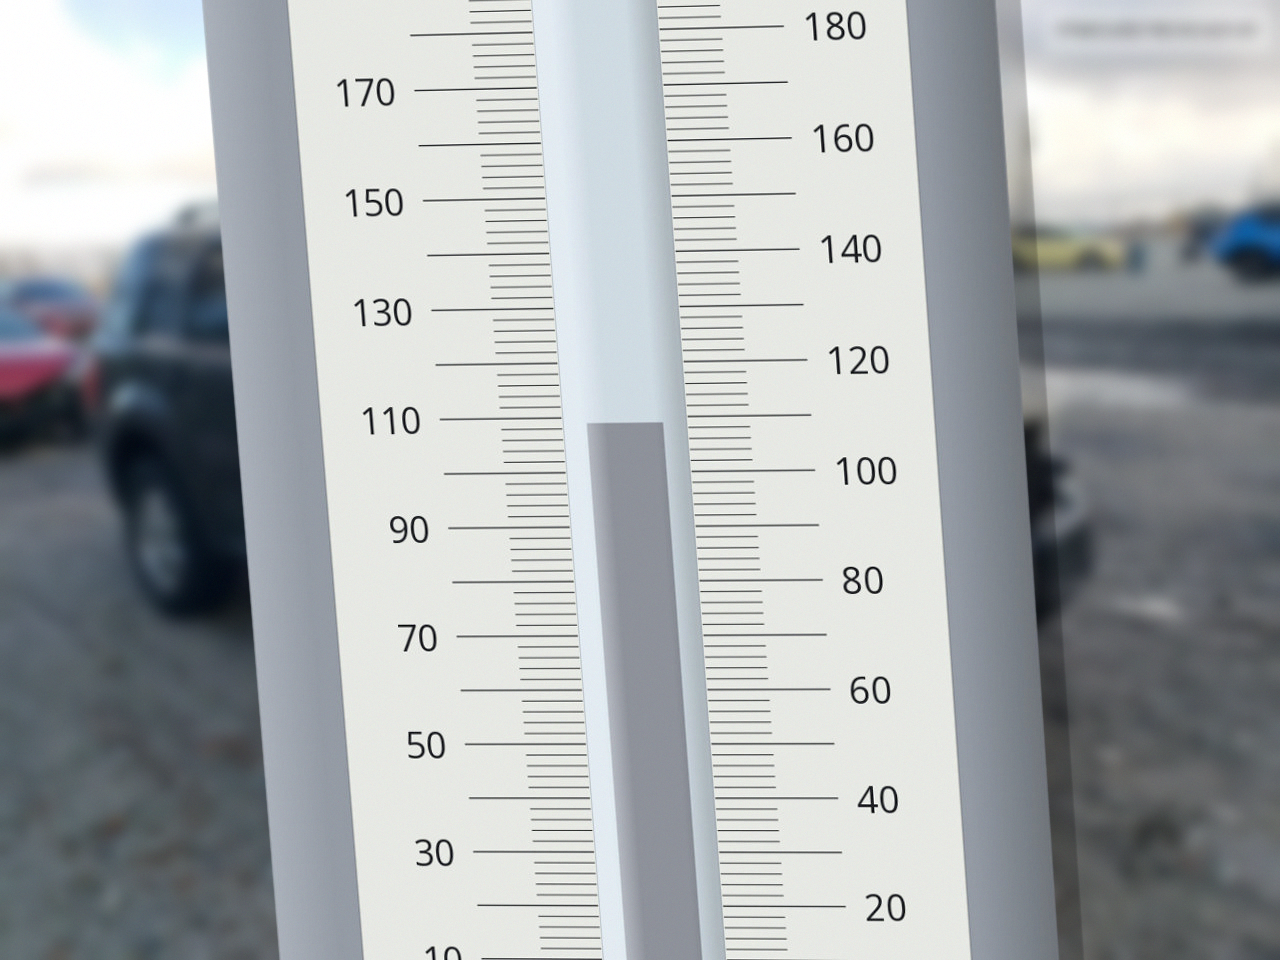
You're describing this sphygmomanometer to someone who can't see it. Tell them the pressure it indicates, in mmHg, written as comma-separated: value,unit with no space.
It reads 109,mmHg
